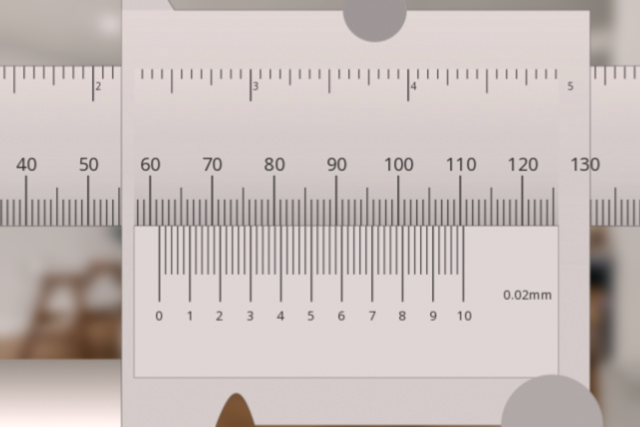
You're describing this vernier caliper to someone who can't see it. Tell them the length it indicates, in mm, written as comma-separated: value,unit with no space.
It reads 61.5,mm
